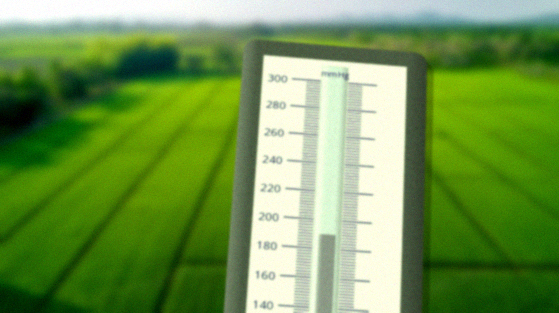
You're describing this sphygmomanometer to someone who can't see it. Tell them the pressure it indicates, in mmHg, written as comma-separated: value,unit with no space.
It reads 190,mmHg
